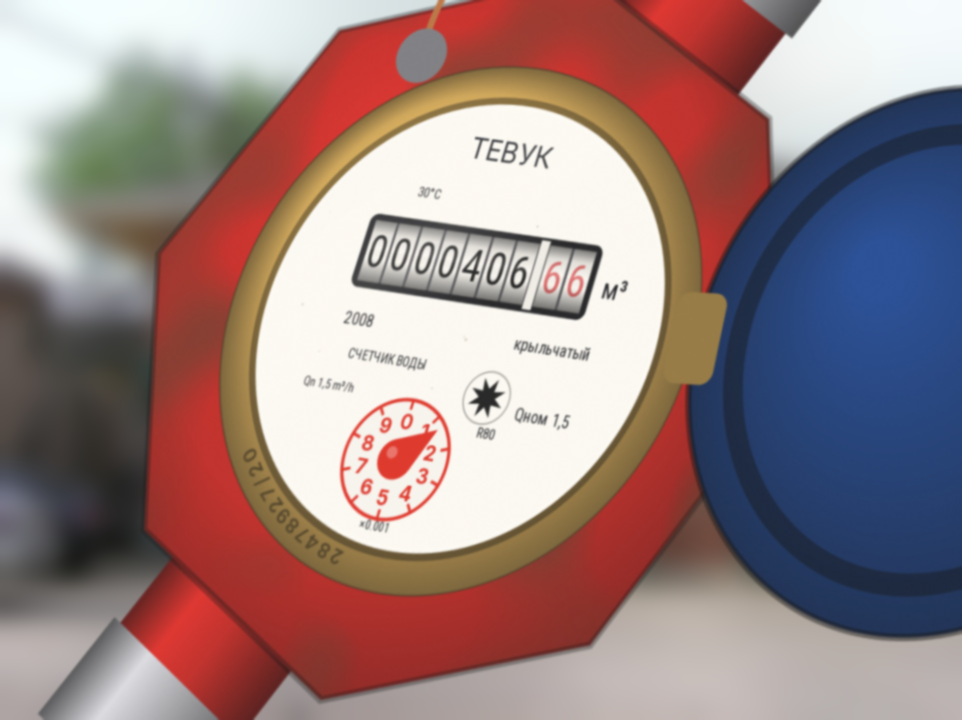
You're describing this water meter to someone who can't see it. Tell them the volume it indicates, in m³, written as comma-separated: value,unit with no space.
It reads 406.661,m³
